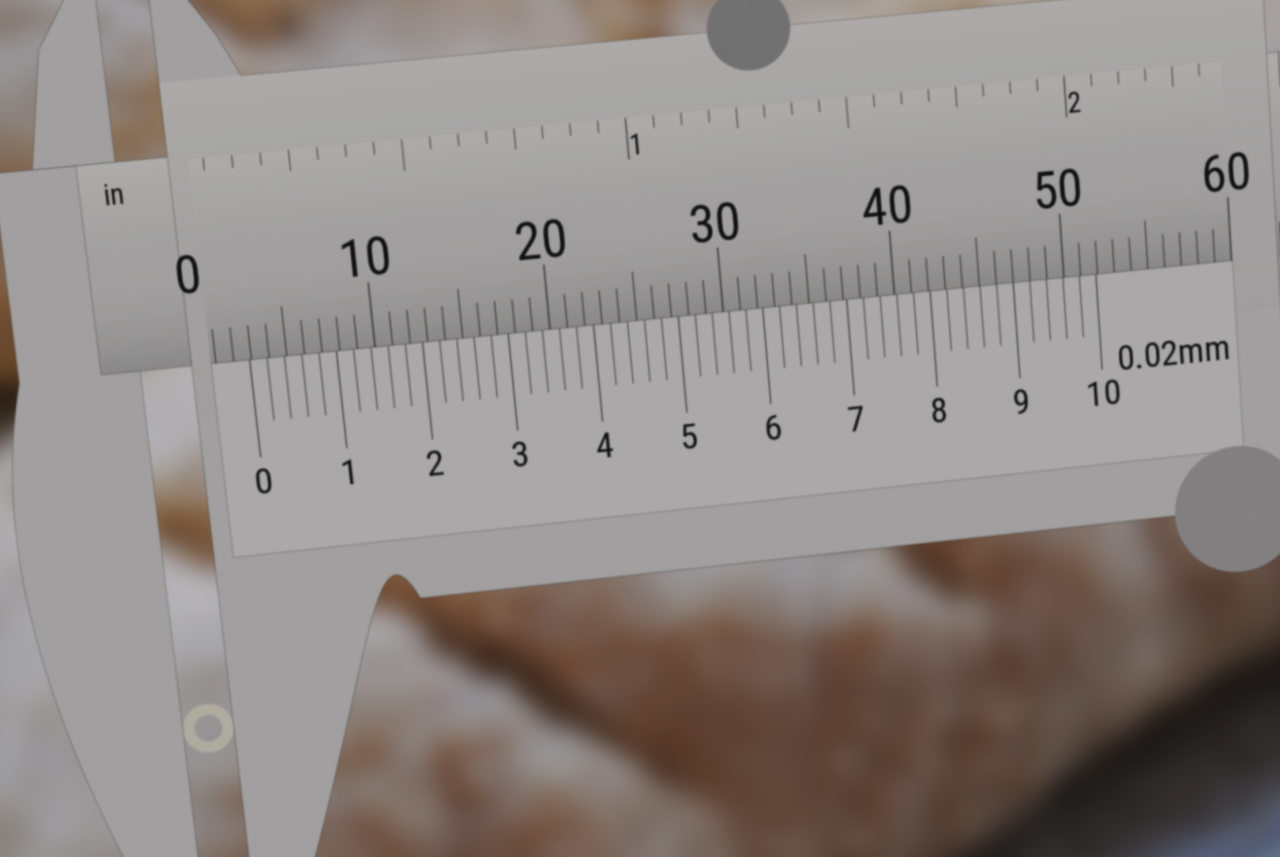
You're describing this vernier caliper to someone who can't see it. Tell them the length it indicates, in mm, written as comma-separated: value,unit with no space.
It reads 2.9,mm
